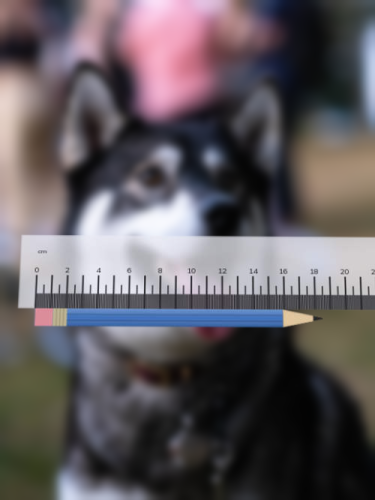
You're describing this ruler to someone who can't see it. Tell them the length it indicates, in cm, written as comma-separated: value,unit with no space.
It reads 18.5,cm
